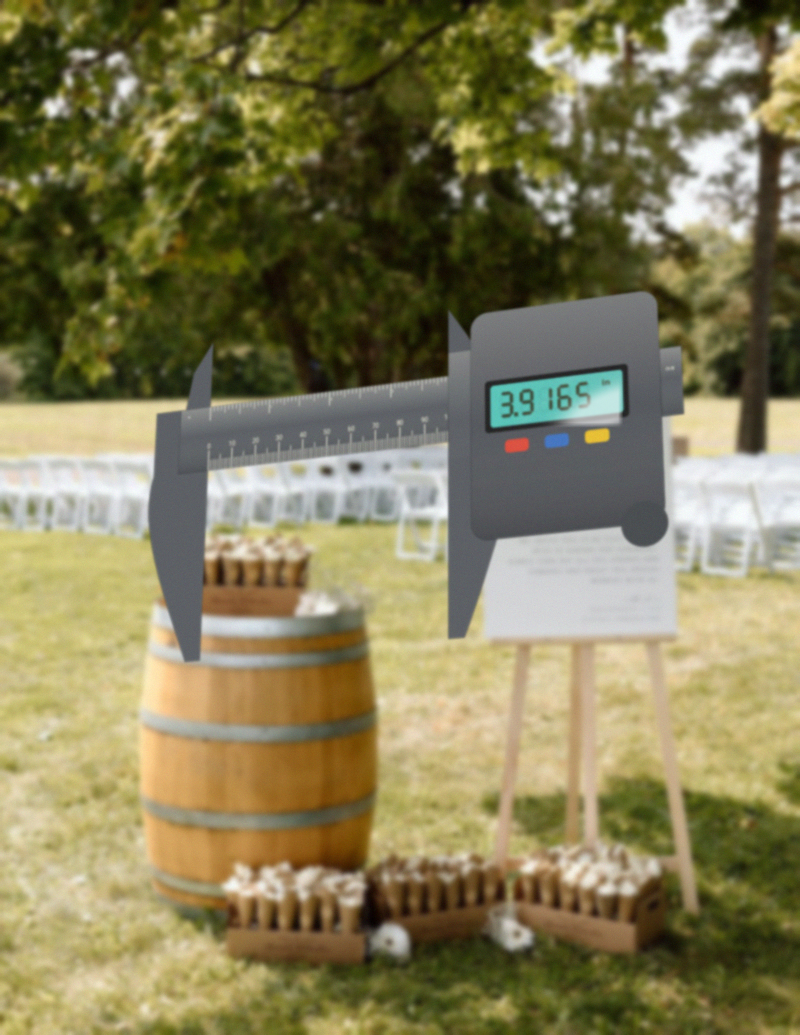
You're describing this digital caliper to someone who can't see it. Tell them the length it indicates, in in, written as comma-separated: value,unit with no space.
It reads 3.9165,in
